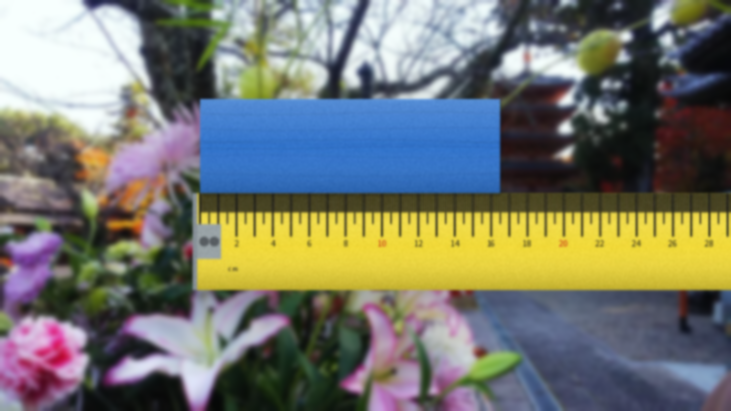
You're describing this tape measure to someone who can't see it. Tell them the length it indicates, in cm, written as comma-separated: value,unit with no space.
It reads 16.5,cm
